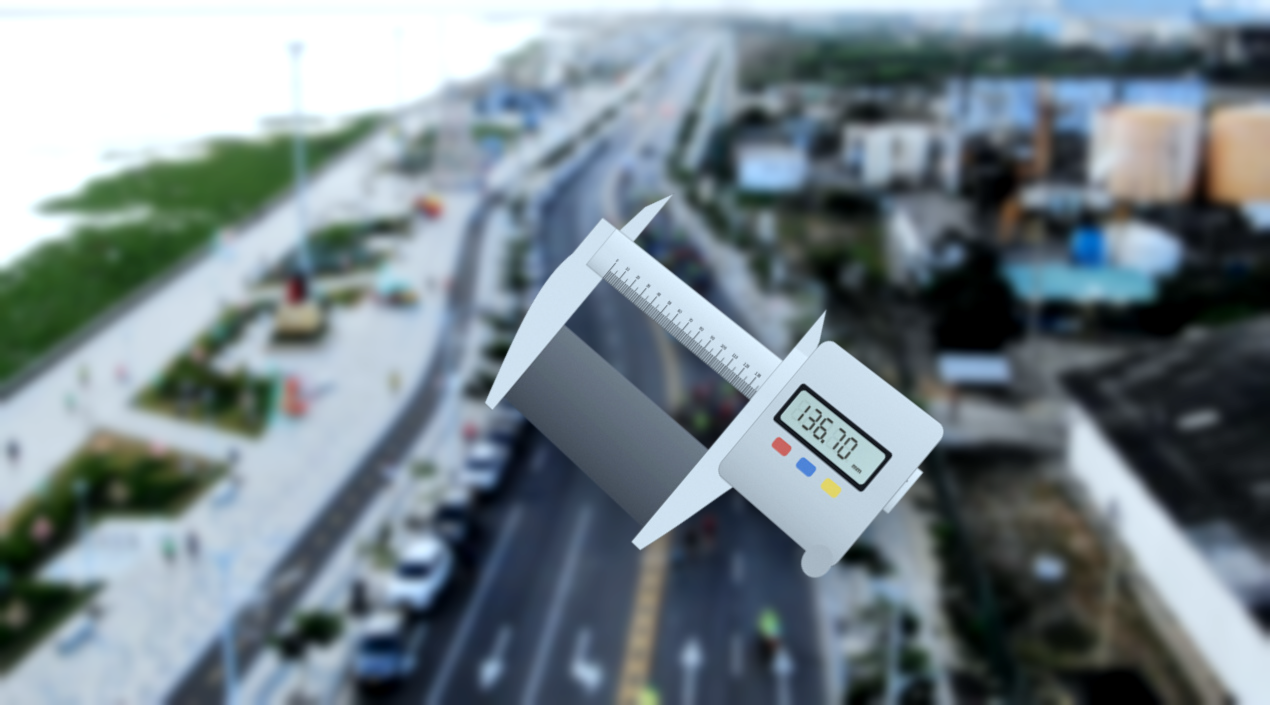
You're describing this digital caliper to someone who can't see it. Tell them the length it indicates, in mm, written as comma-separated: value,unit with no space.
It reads 136.70,mm
